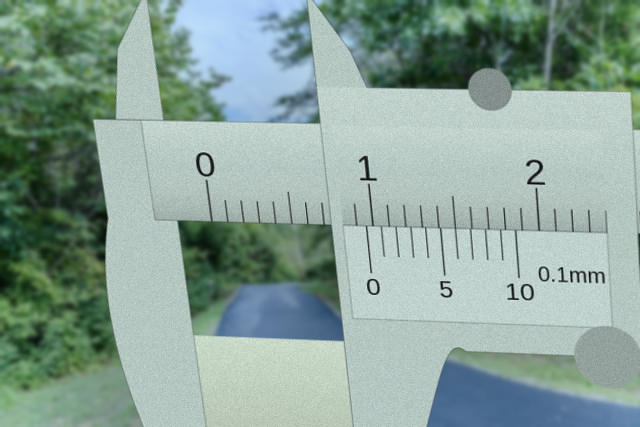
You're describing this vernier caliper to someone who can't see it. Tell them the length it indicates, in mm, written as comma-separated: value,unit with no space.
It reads 9.6,mm
